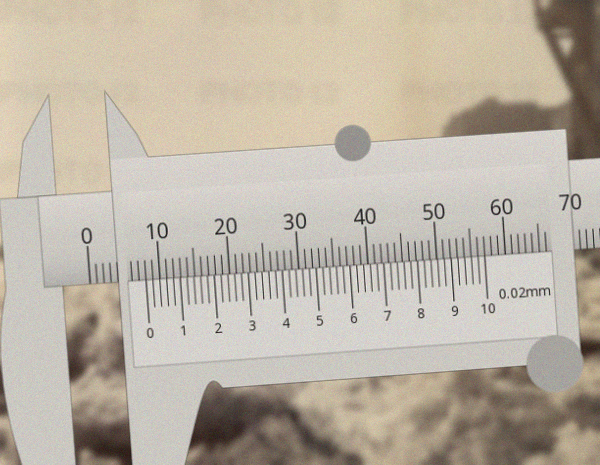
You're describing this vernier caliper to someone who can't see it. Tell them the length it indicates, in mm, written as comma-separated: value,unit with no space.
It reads 8.0,mm
